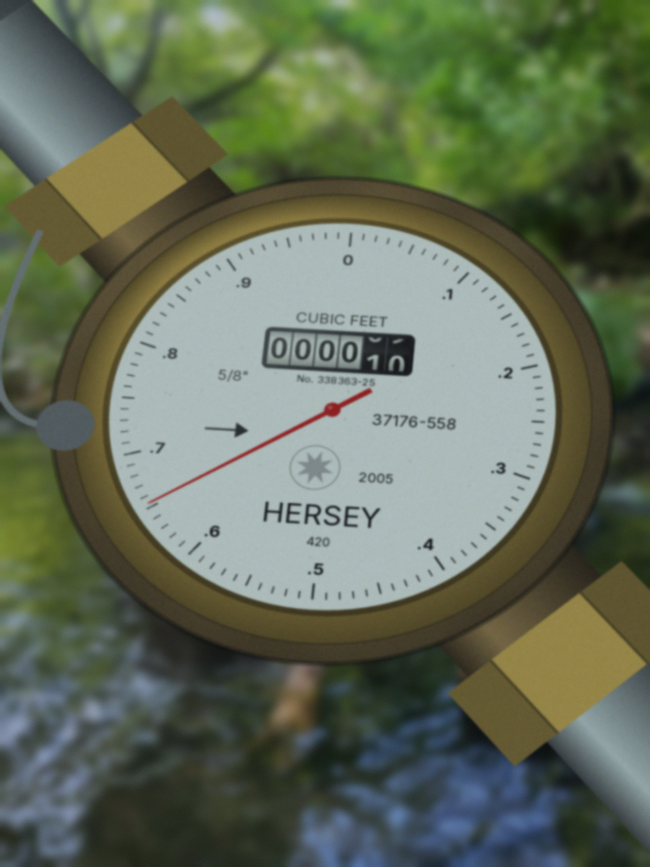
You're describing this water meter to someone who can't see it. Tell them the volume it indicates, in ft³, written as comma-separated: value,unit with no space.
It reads 9.65,ft³
